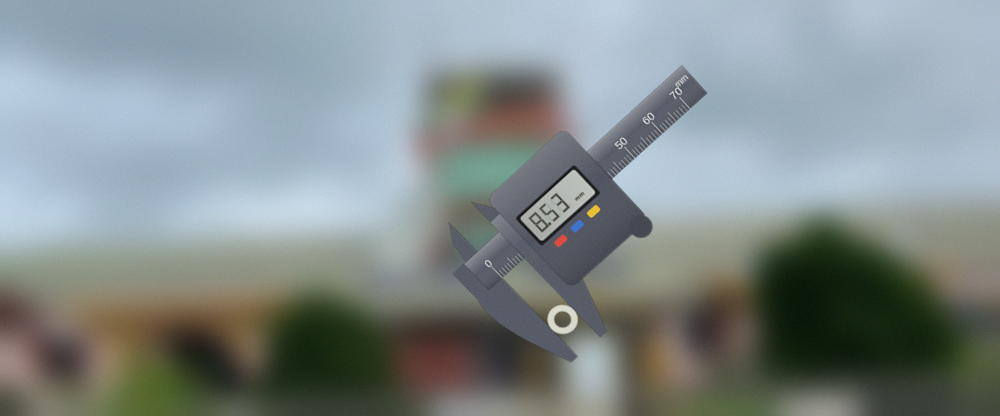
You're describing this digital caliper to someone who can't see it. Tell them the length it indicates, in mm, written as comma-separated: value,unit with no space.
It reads 8.53,mm
